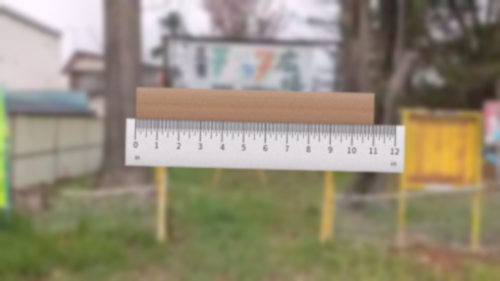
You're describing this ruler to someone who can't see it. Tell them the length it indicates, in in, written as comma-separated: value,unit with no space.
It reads 11,in
